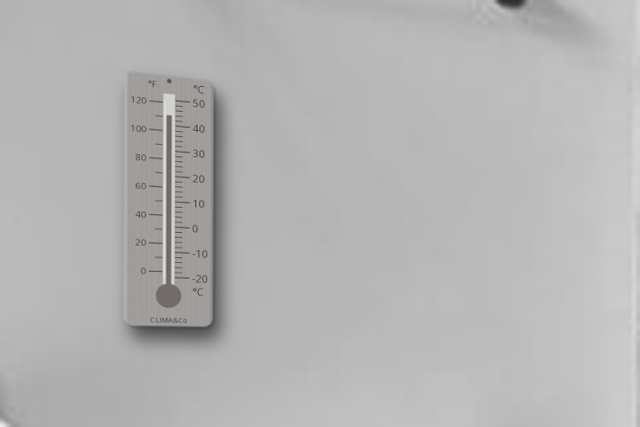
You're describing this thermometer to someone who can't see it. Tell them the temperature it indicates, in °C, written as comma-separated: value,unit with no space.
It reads 44,°C
